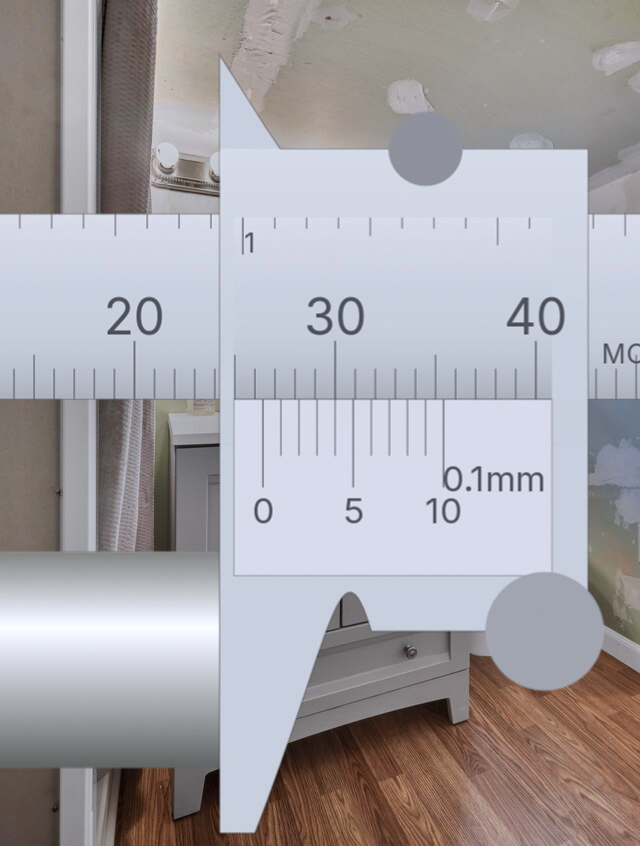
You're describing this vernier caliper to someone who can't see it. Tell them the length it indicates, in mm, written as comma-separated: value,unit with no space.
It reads 26.4,mm
